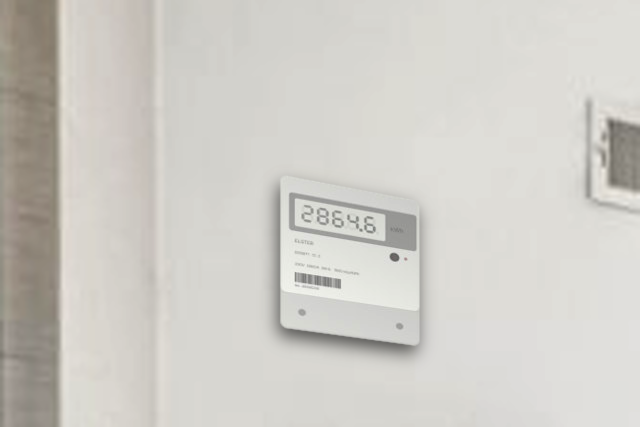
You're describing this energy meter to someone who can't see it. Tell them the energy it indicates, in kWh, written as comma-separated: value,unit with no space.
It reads 2864.6,kWh
